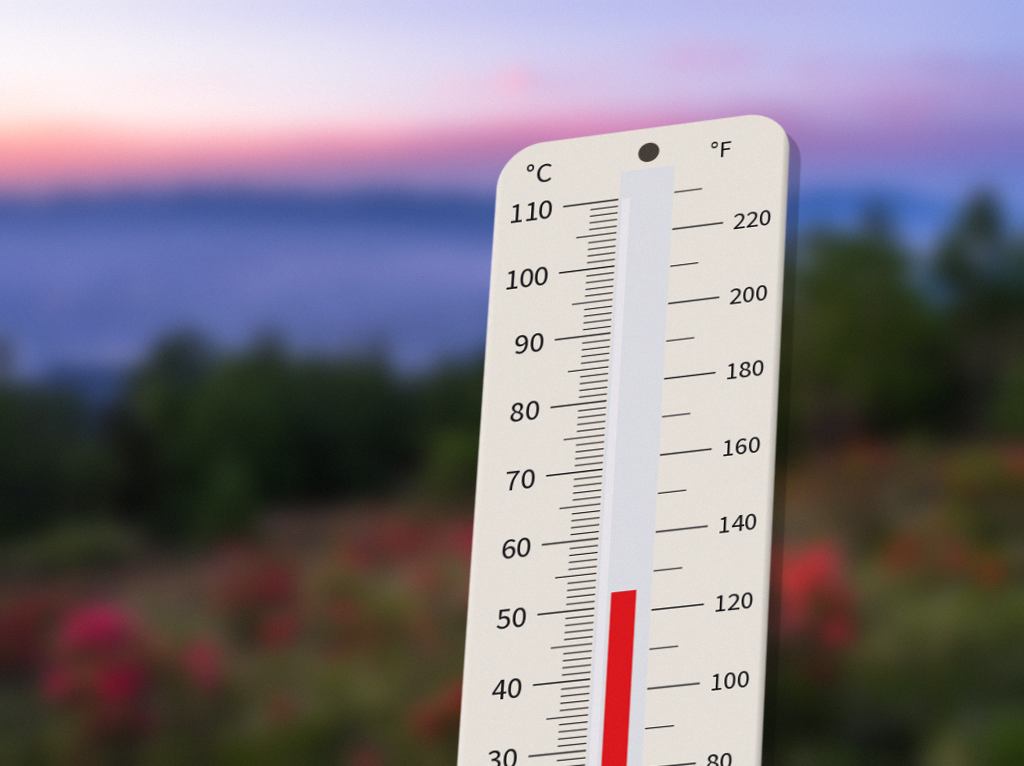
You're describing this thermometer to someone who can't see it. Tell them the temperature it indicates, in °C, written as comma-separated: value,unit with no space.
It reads 52,°C
